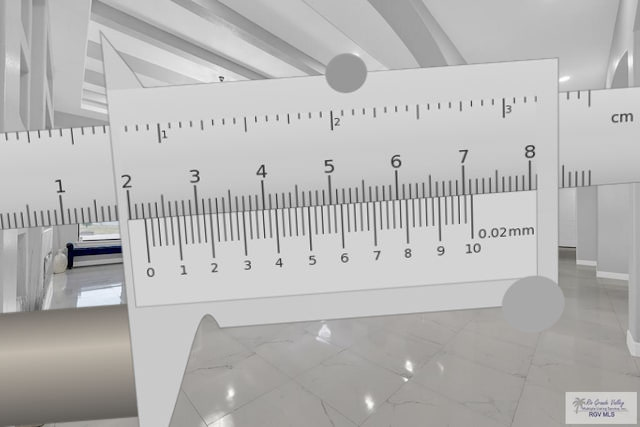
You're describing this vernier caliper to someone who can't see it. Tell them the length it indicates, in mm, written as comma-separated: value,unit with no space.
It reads 22.2,mm
